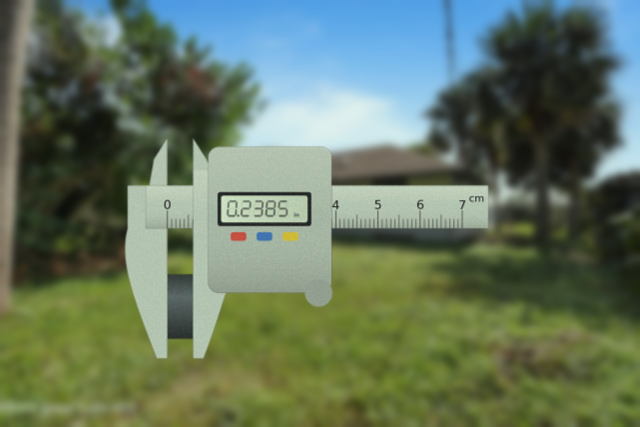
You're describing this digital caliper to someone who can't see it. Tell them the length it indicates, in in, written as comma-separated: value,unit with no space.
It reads 0.2385,in
